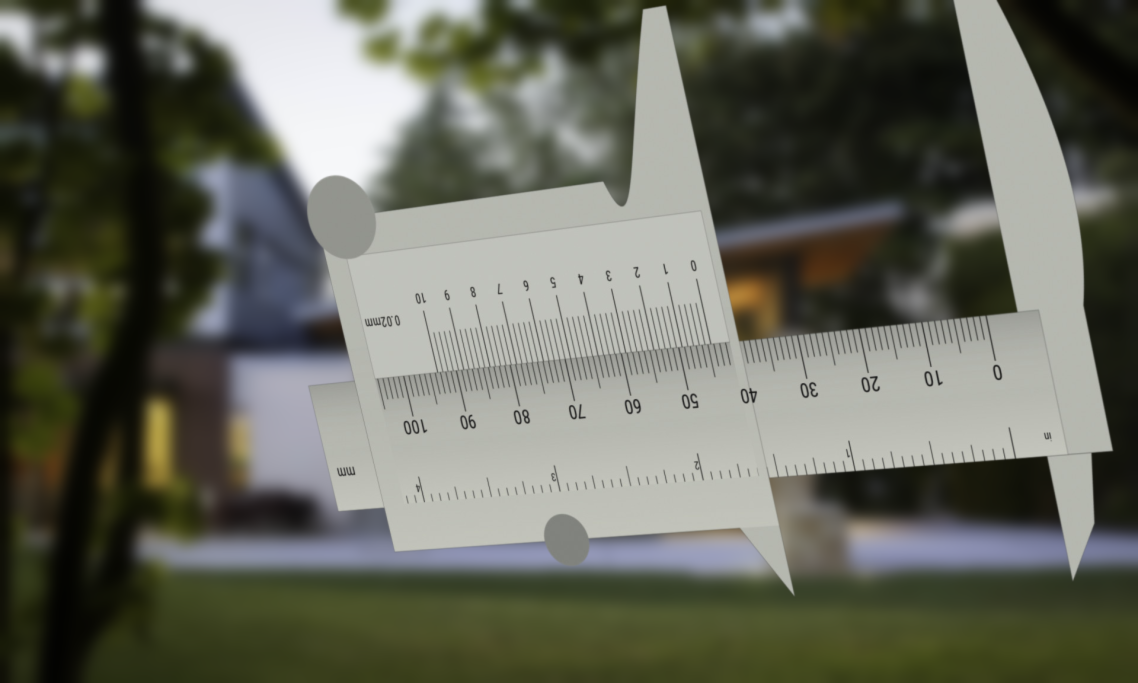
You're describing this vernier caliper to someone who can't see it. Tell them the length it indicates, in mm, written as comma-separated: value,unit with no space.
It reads 44.5,mm
